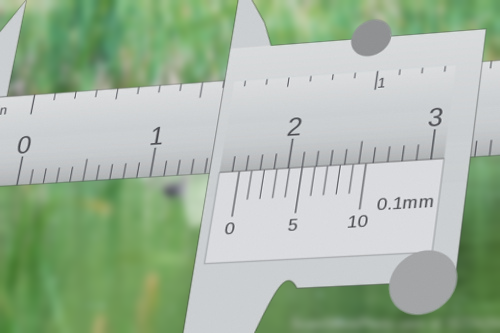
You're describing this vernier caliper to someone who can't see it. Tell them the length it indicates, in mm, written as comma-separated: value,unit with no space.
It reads 16.5,mm
